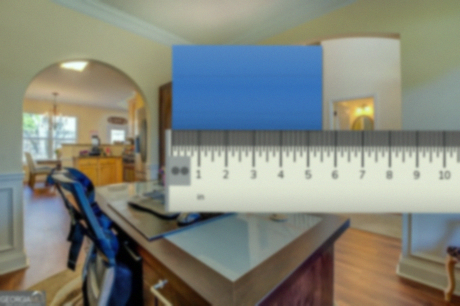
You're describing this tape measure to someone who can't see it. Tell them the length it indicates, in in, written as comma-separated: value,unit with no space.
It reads 5.5,in
